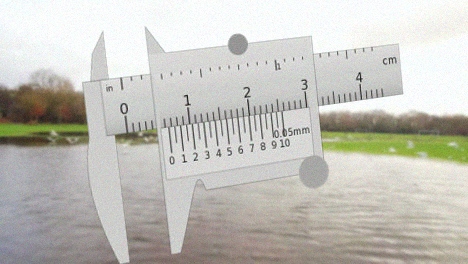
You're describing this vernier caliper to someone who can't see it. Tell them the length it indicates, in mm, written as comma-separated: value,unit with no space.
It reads 6.6,mm
